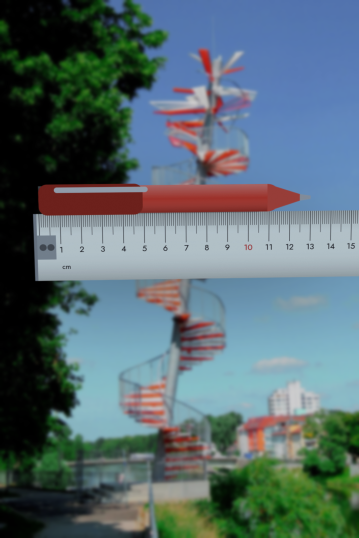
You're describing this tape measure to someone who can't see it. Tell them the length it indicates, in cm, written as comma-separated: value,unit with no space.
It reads 13,cm
